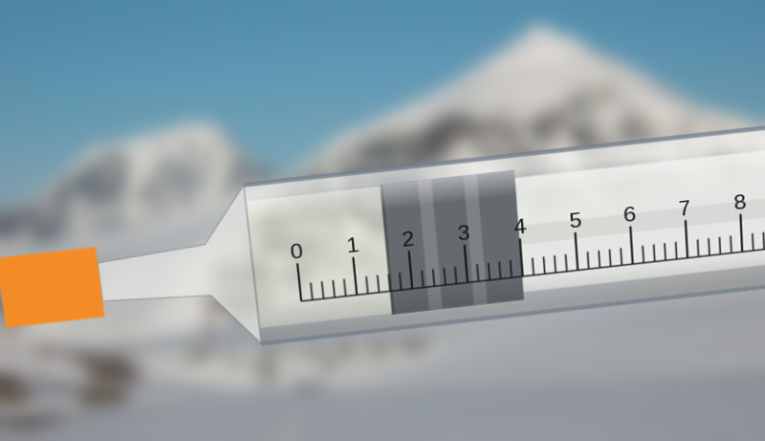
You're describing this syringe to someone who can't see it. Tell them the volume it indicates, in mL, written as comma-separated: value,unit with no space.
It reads 1.6,mL
